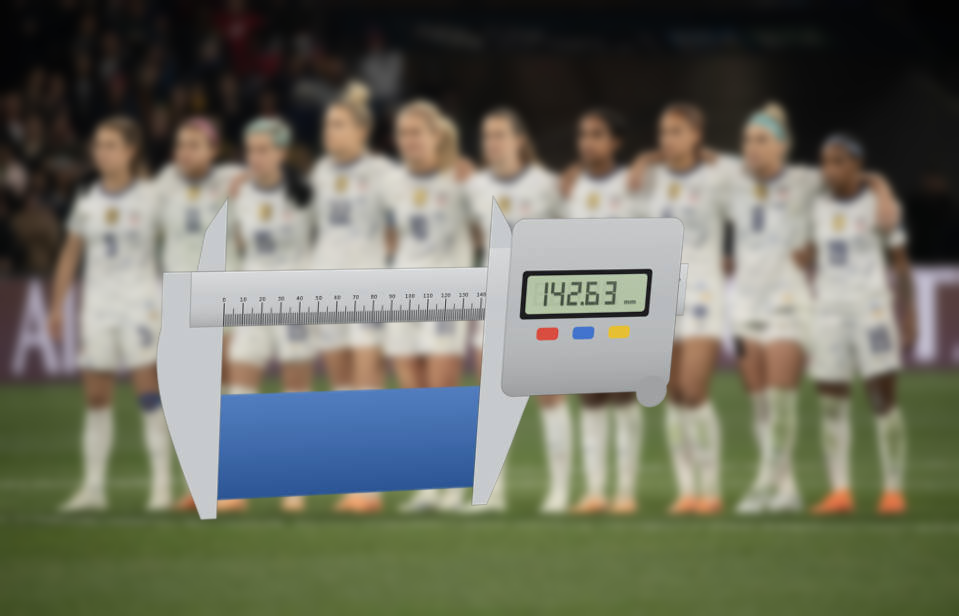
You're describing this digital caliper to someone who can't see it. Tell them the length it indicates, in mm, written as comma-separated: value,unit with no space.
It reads 142.63,mm
